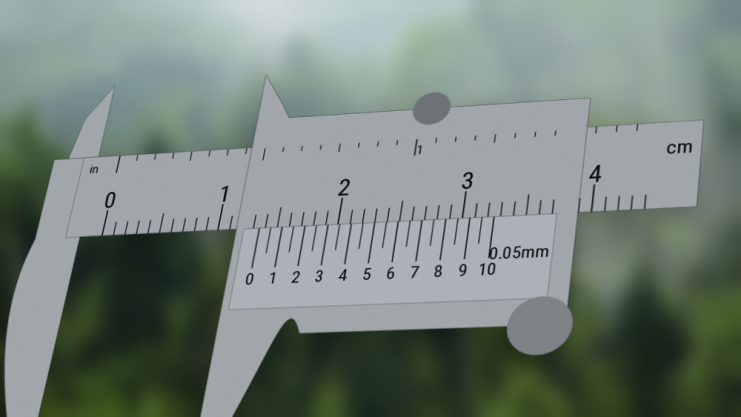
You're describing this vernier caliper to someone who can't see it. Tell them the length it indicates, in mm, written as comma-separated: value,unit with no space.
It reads 13.5,mm
